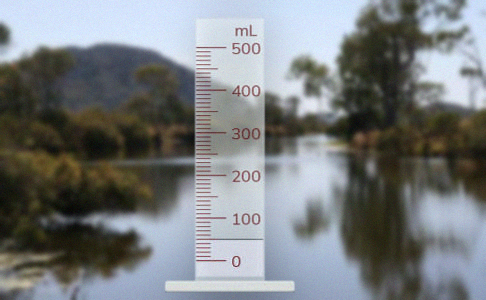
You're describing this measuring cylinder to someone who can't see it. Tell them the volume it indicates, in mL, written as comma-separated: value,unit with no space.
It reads 50,mL
